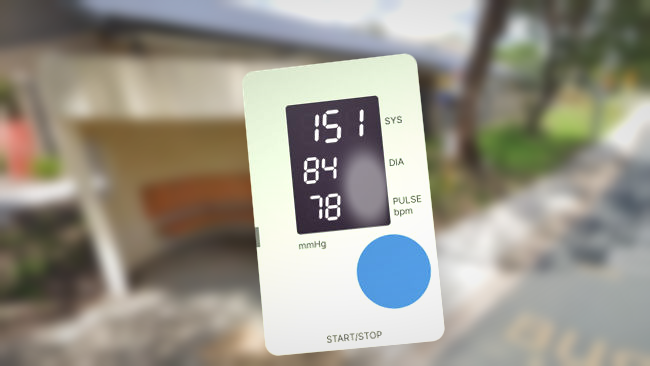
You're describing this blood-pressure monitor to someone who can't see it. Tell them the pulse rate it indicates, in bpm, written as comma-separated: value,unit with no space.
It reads 78,bpm
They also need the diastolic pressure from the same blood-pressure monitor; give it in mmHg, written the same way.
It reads 84,mmHg
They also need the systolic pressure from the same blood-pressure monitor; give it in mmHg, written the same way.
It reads 151,mmHg
